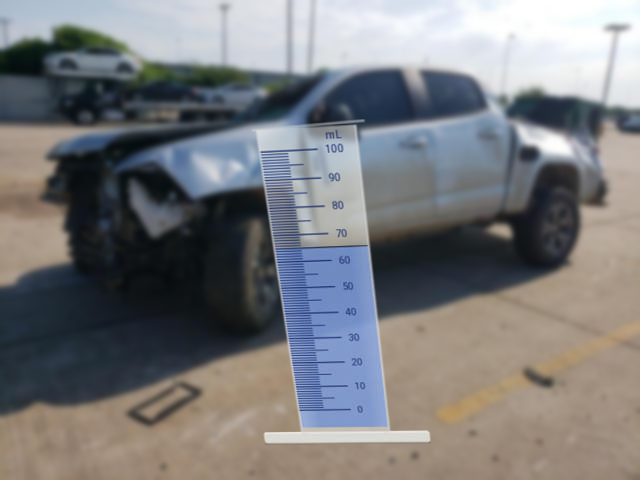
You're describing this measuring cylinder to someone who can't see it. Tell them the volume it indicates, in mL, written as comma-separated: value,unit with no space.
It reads 65,mL
